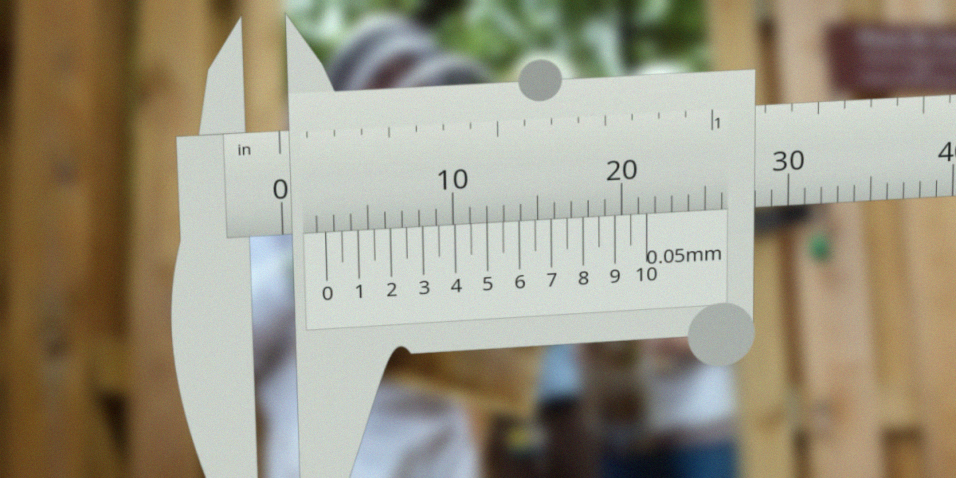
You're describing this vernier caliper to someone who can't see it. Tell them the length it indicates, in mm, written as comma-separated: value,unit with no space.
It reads 2.5,mm
